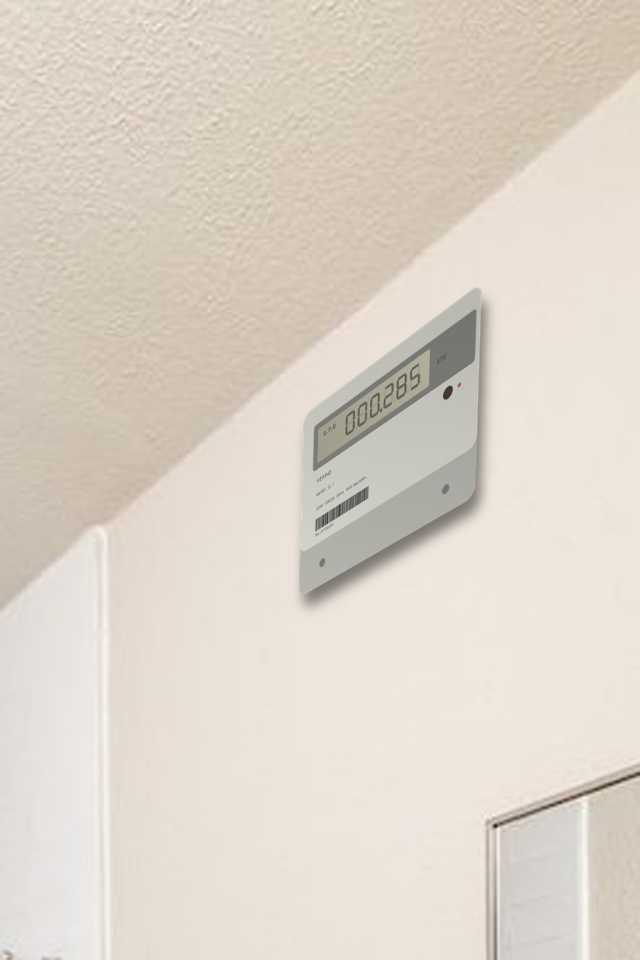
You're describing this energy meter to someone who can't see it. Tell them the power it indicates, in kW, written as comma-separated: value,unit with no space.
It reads 0.285,kW
